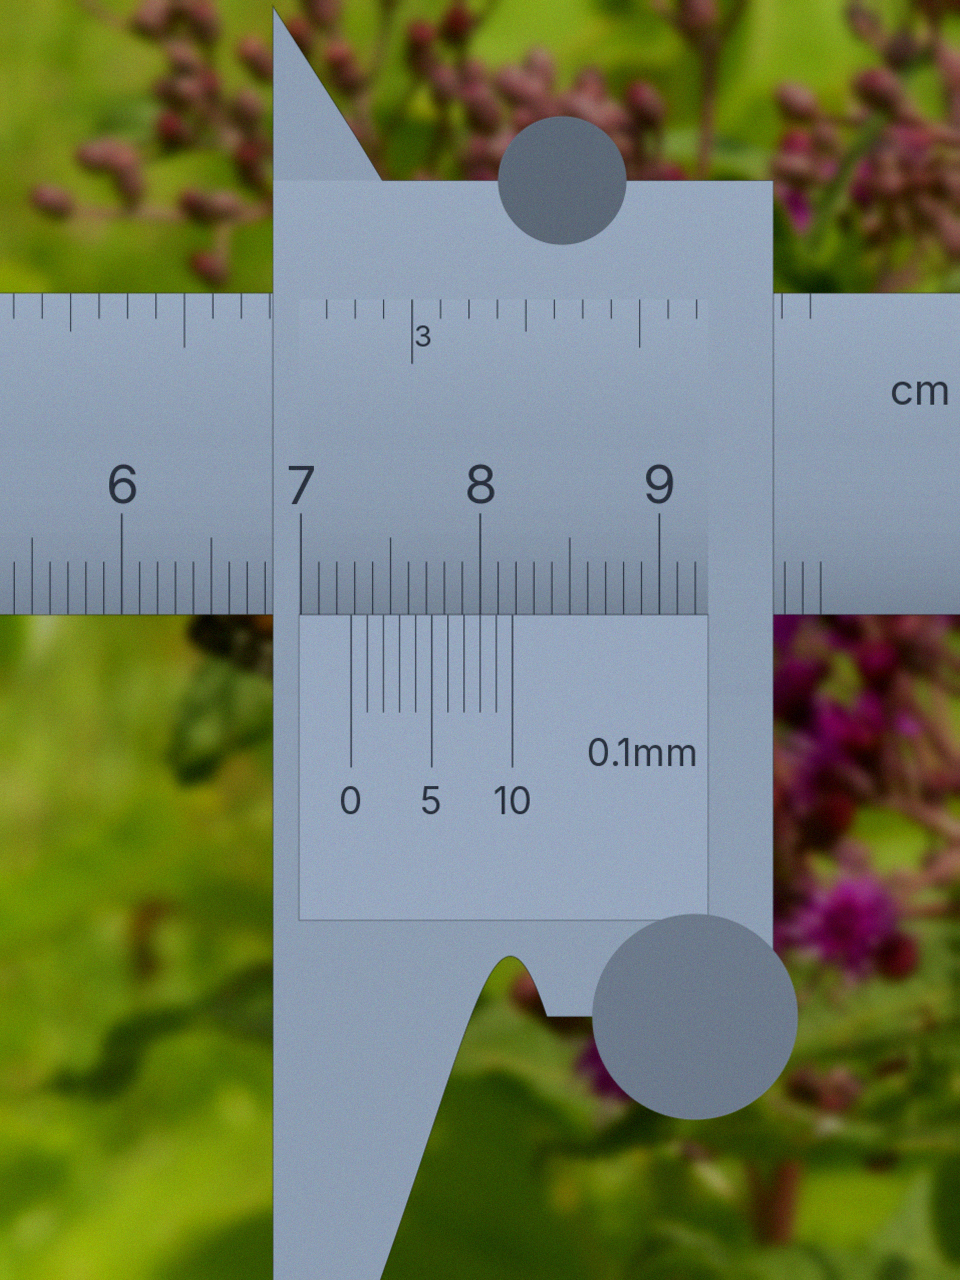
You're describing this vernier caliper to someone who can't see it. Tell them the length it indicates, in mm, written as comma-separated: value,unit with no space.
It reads 72.8,mm
